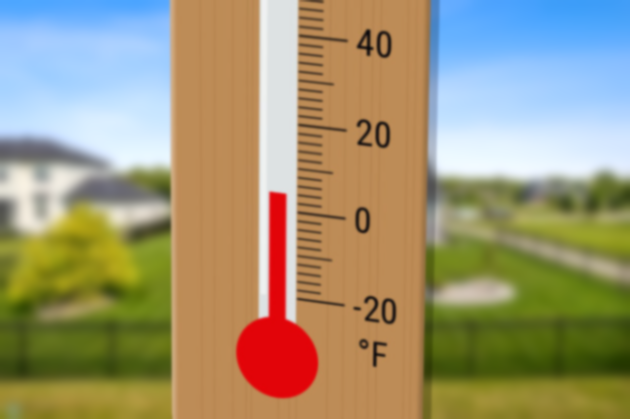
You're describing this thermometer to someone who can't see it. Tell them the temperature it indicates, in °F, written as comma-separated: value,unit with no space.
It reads 4,°F
